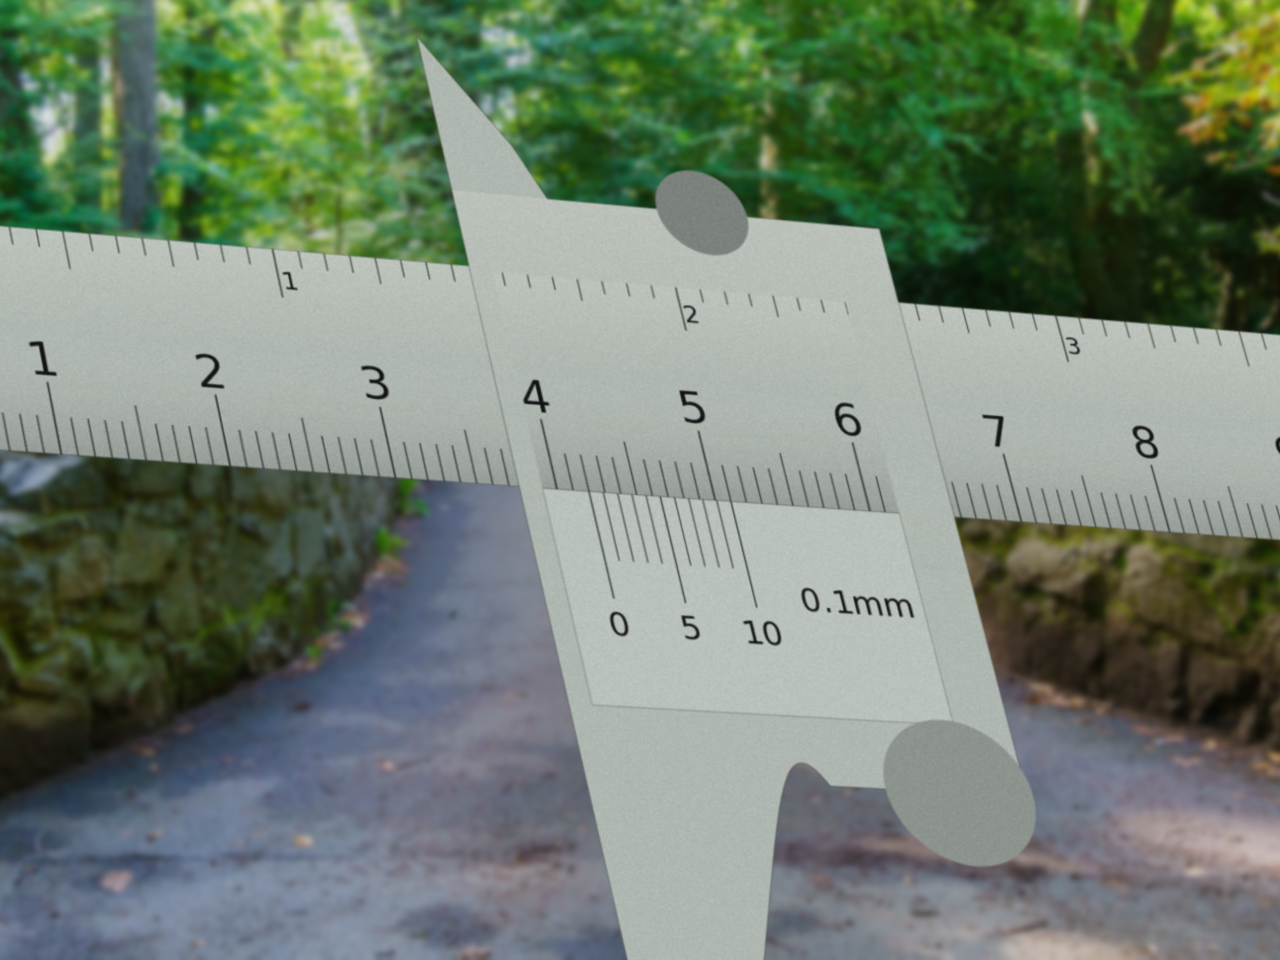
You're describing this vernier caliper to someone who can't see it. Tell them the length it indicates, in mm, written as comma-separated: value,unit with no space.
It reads 42.0,mm
